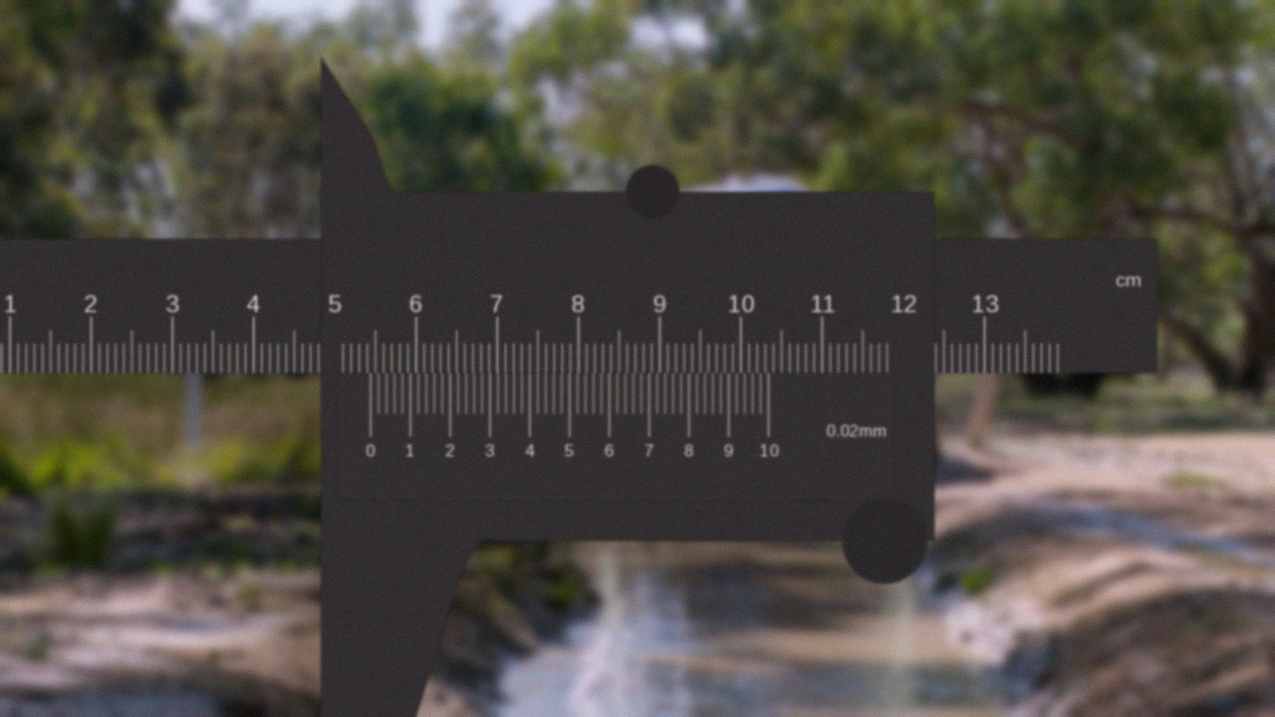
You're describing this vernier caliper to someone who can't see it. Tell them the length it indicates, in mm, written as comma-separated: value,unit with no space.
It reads 54.4,mm
